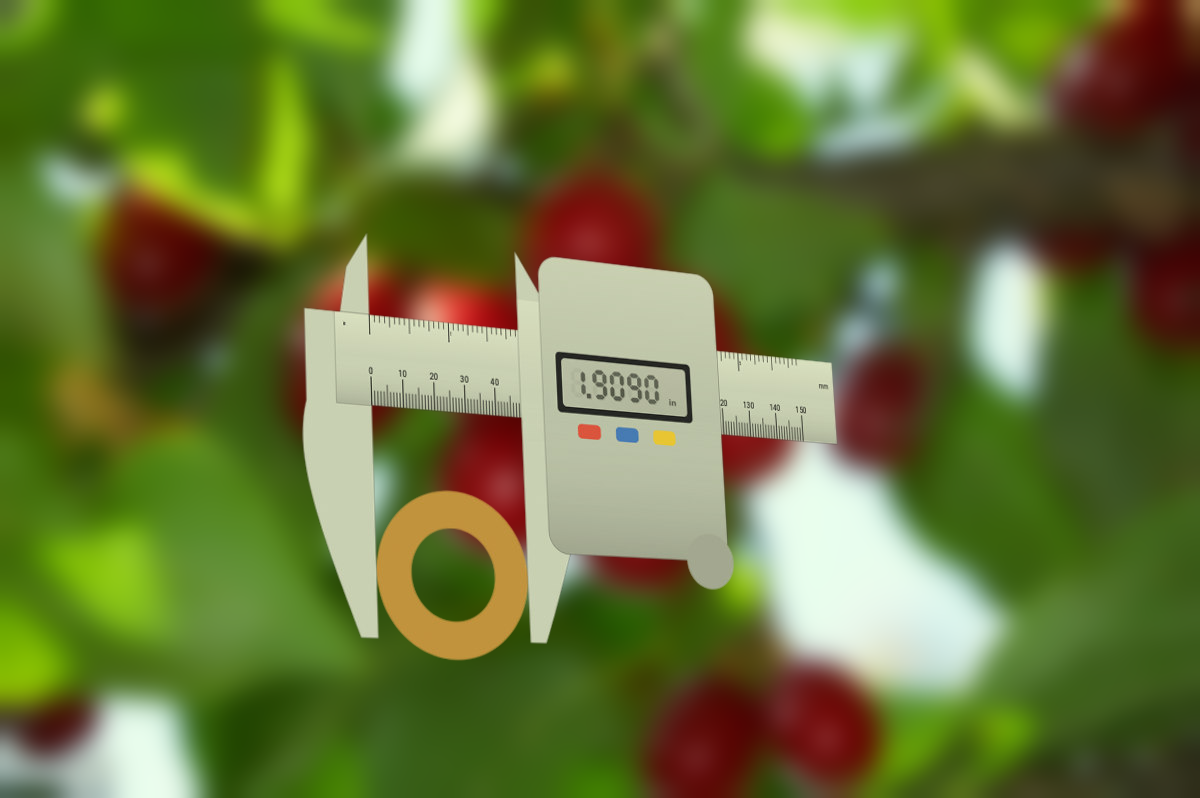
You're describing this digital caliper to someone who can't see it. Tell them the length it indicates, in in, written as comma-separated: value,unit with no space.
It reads 1.9090,in
